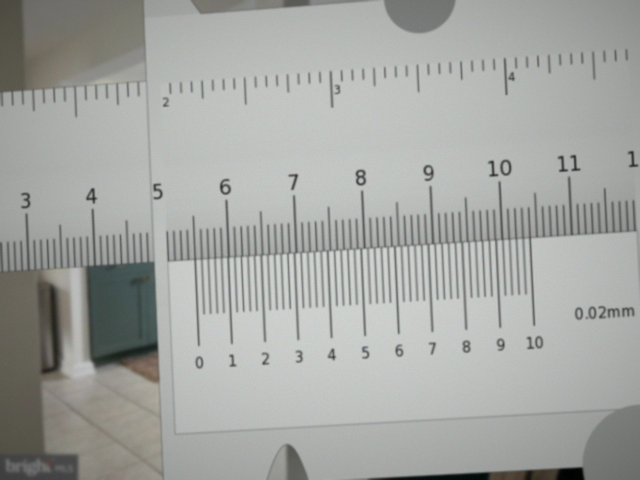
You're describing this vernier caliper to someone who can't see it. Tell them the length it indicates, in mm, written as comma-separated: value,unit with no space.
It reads 55.0,mm
